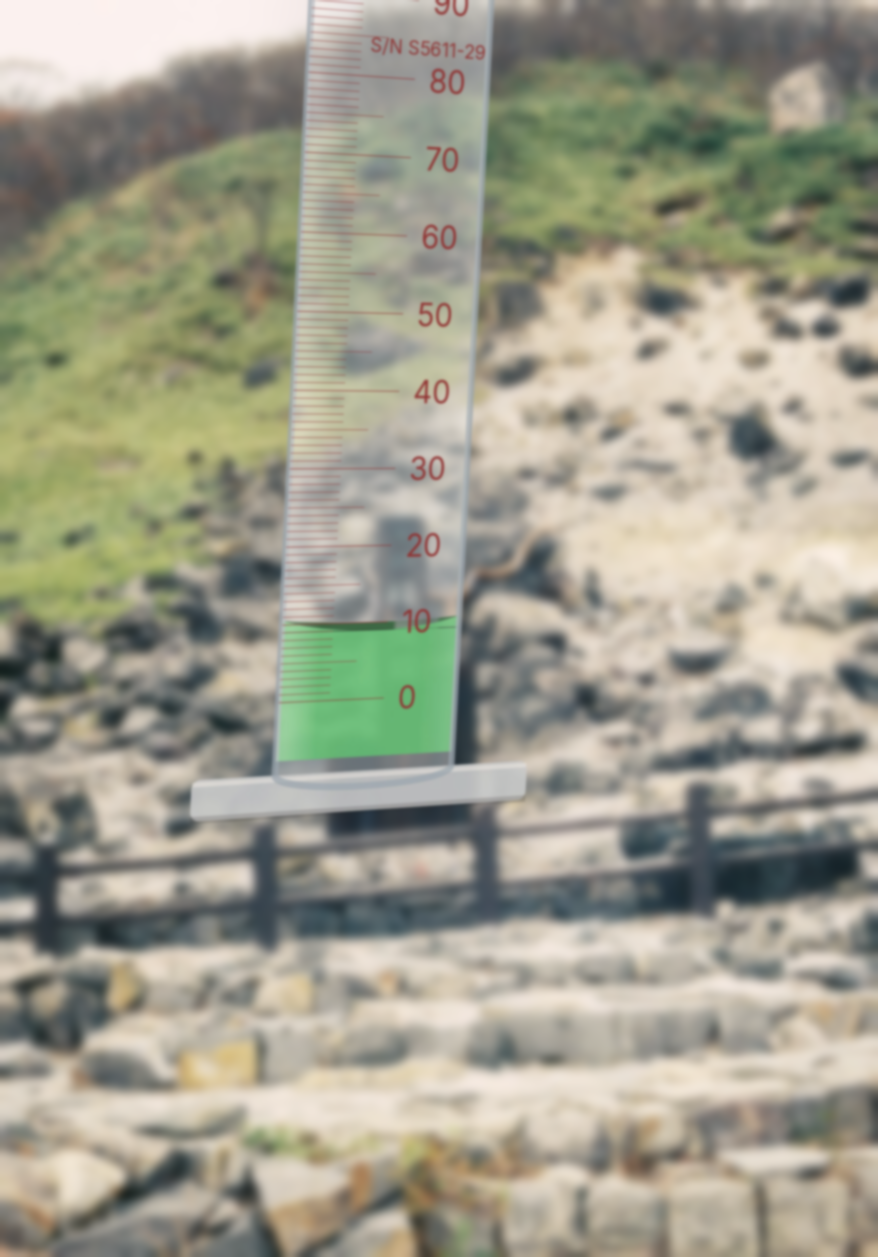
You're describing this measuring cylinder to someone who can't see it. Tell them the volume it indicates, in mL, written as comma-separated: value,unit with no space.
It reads 9,mL
